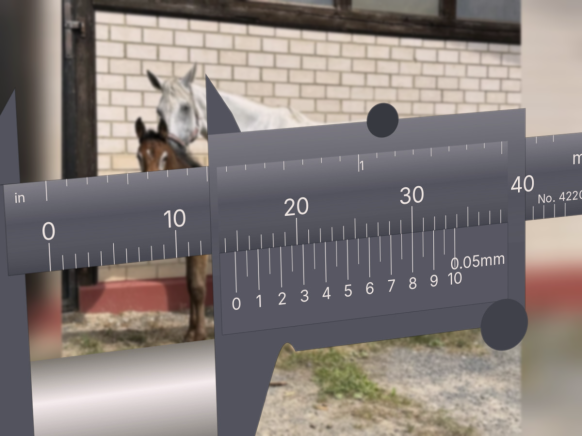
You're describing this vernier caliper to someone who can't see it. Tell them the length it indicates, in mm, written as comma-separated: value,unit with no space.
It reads 14.8,mm
